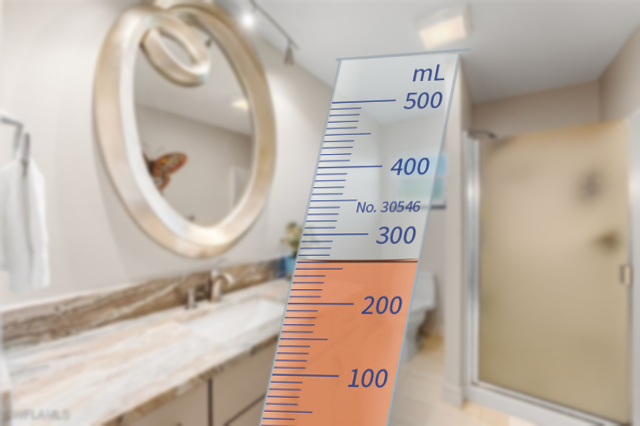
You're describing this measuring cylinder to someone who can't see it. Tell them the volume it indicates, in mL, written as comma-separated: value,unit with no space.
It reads 260,mL
